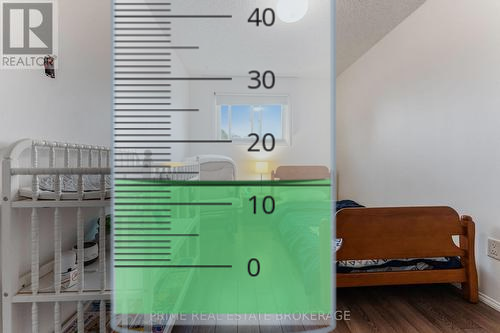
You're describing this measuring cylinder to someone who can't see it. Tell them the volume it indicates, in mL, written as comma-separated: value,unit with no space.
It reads 13,mL
